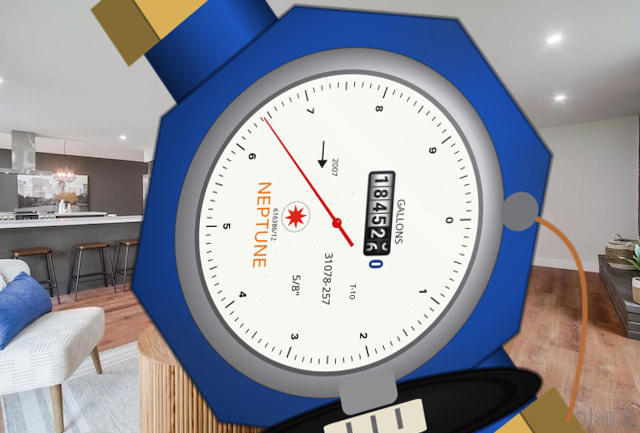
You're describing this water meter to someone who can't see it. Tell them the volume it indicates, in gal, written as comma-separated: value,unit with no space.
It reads 1845256.4,gal
